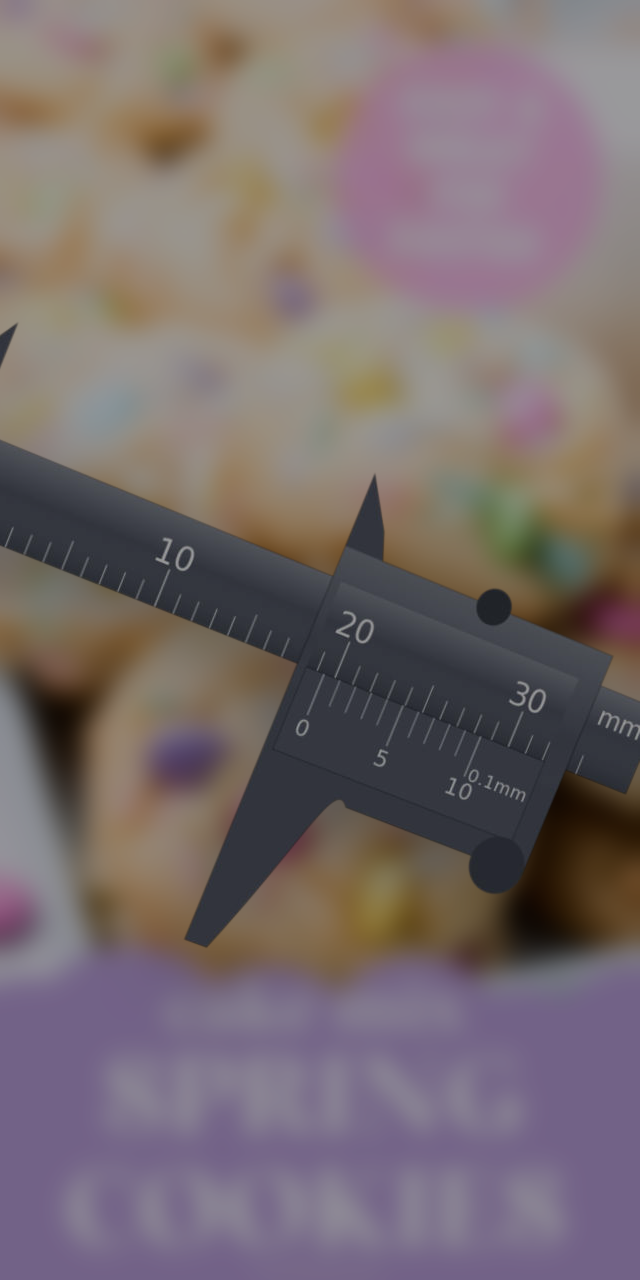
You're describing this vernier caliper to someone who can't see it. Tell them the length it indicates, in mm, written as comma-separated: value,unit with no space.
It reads 19.4,mm
